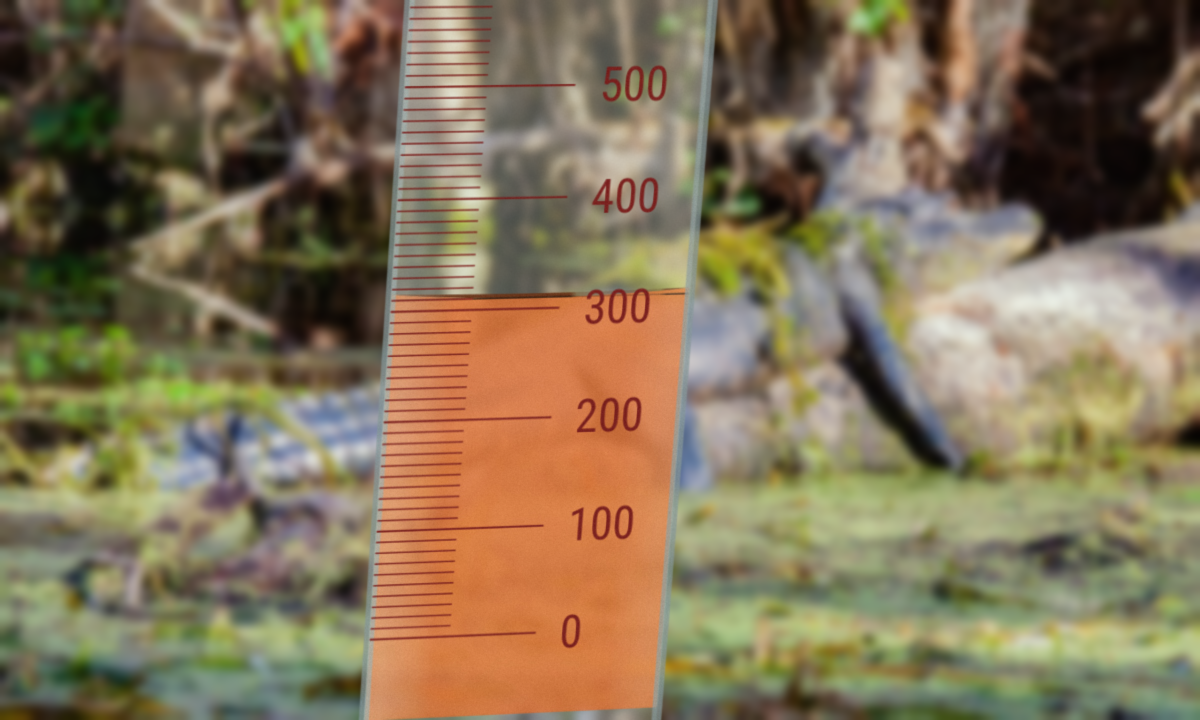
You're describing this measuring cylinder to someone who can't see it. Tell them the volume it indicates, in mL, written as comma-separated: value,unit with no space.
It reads 310,mL
